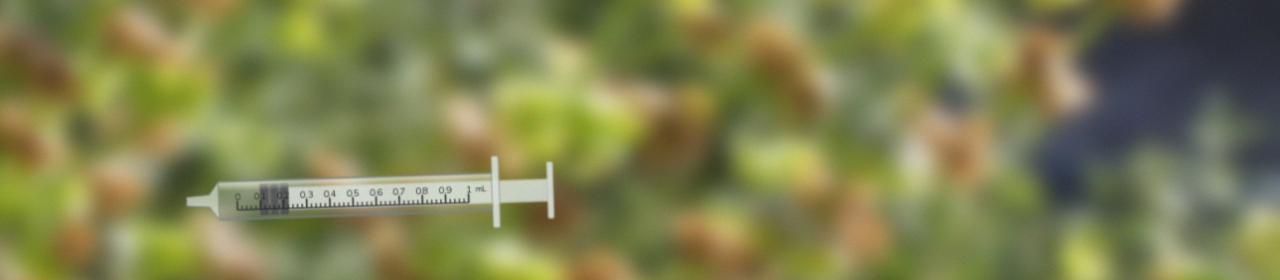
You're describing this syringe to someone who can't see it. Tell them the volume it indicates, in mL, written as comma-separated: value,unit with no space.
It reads 0.1,mL
